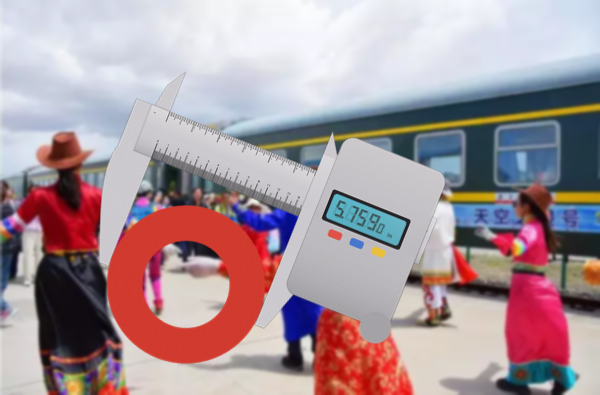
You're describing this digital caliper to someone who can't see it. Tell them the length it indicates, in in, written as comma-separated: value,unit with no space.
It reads 5.7590,in
